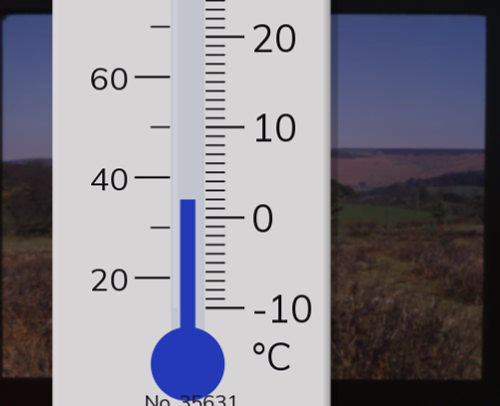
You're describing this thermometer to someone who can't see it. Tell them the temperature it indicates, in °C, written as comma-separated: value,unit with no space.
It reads 2,°C
